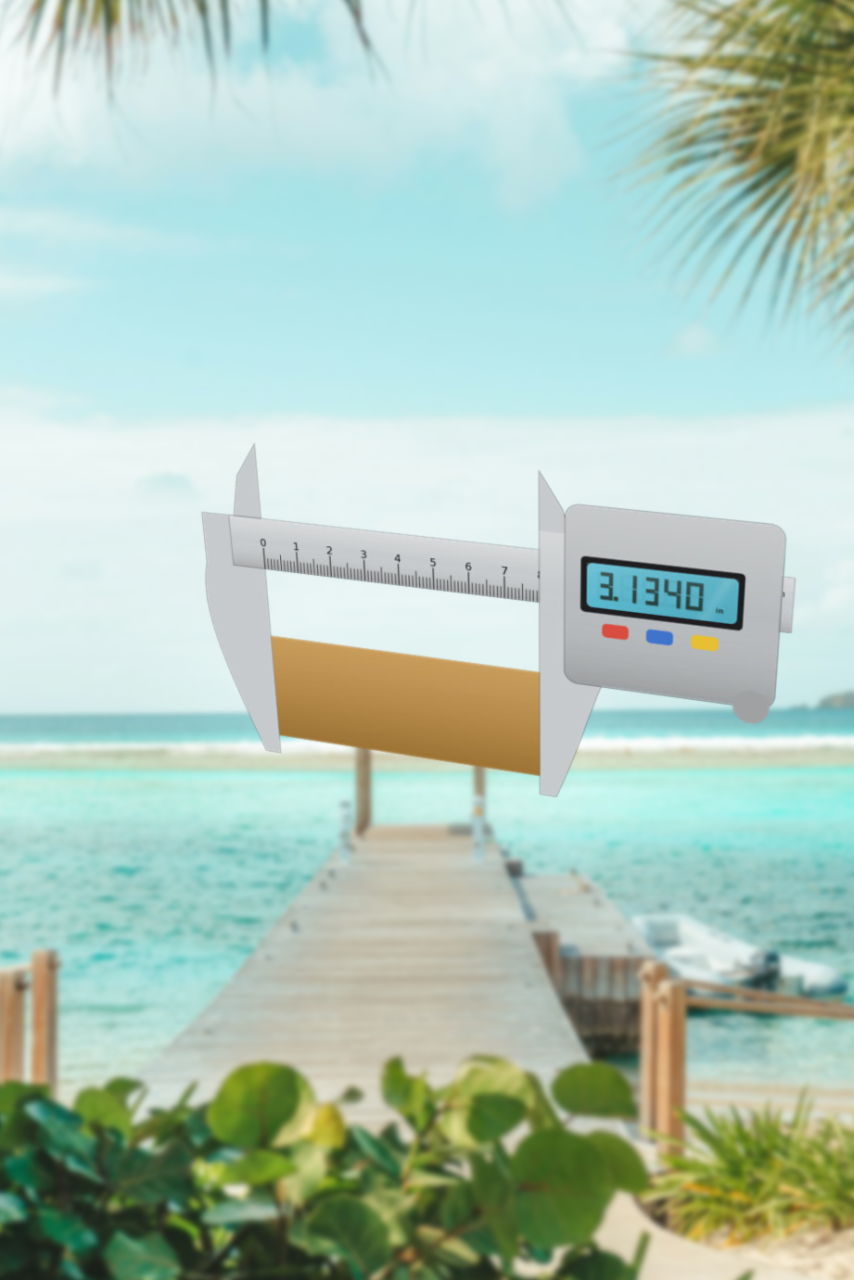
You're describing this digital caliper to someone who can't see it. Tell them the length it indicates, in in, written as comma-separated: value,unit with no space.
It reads 3.1340,in
